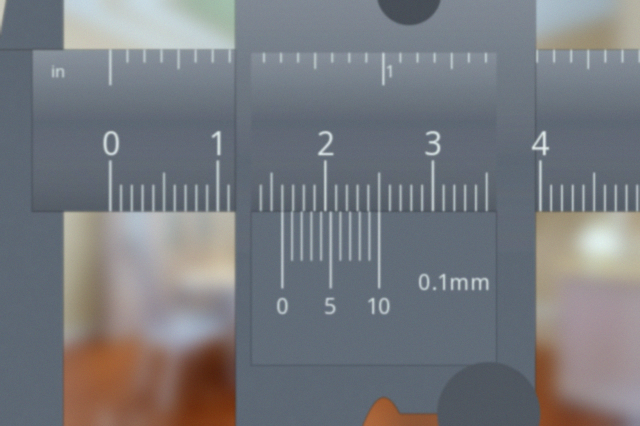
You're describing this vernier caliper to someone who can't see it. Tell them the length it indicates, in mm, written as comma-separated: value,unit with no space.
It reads 16.0,mm
